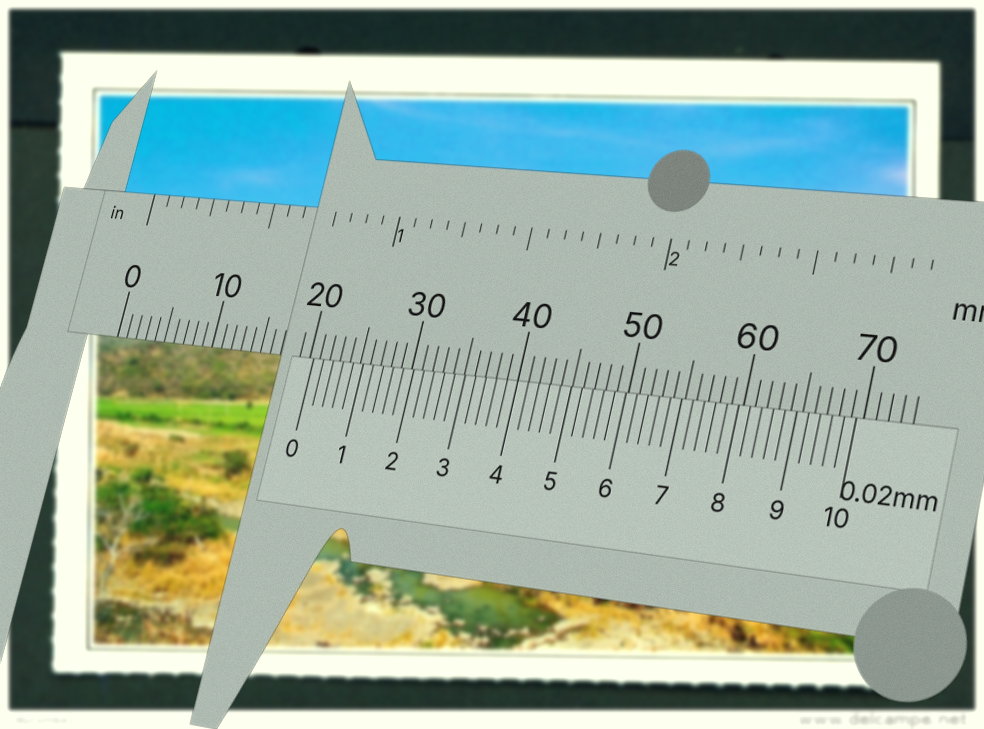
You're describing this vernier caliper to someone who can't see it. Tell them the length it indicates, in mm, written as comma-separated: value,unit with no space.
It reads 20.4,mm
